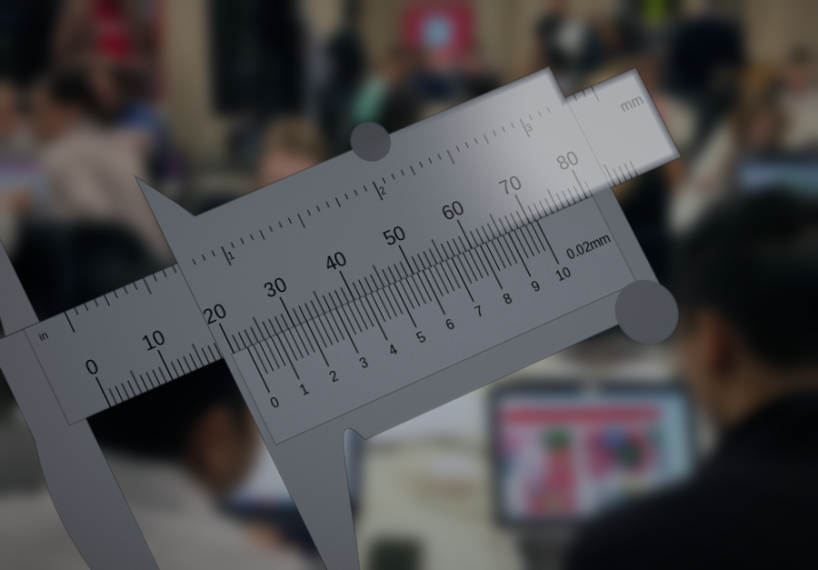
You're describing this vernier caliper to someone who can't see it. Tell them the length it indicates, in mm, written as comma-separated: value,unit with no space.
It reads 22.2,mm
